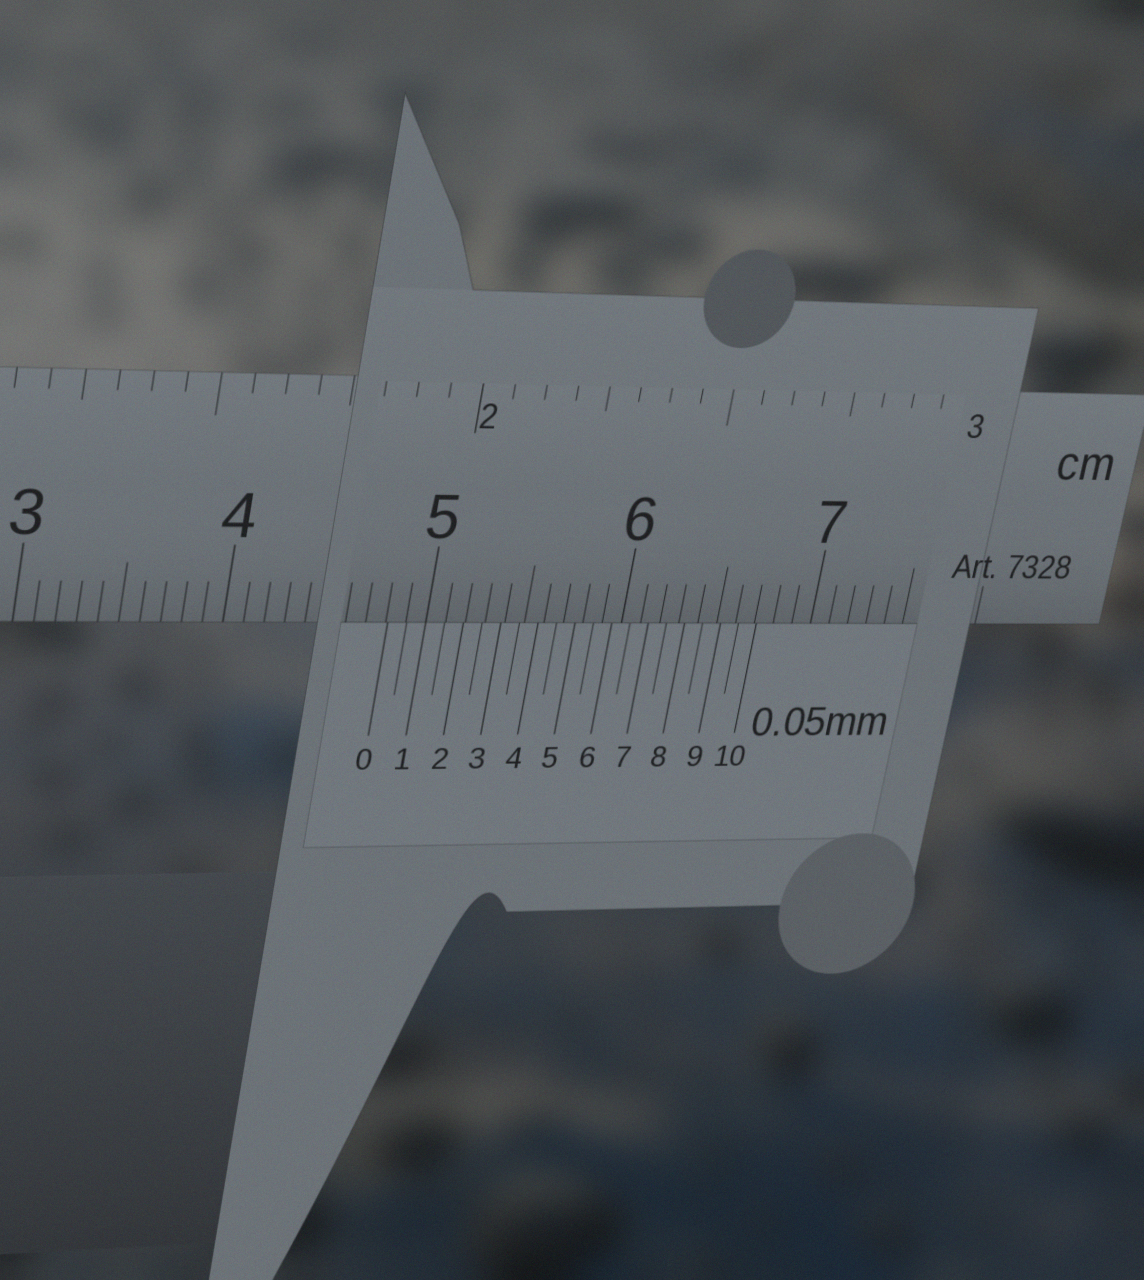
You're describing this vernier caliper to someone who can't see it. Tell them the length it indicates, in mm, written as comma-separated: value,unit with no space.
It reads 48.1,mm
